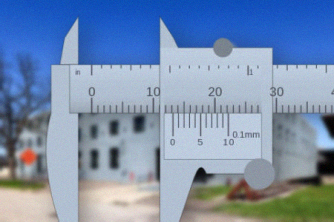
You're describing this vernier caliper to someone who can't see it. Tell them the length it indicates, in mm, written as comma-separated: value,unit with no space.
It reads 13.2,mm
